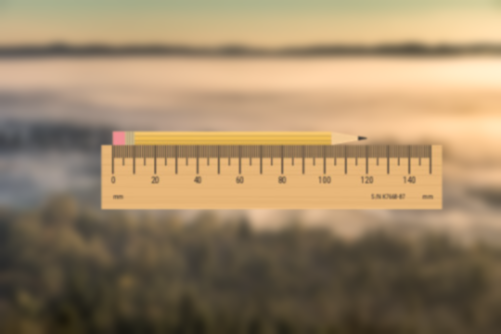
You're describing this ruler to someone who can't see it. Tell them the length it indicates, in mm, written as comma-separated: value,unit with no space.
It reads 120,mm
